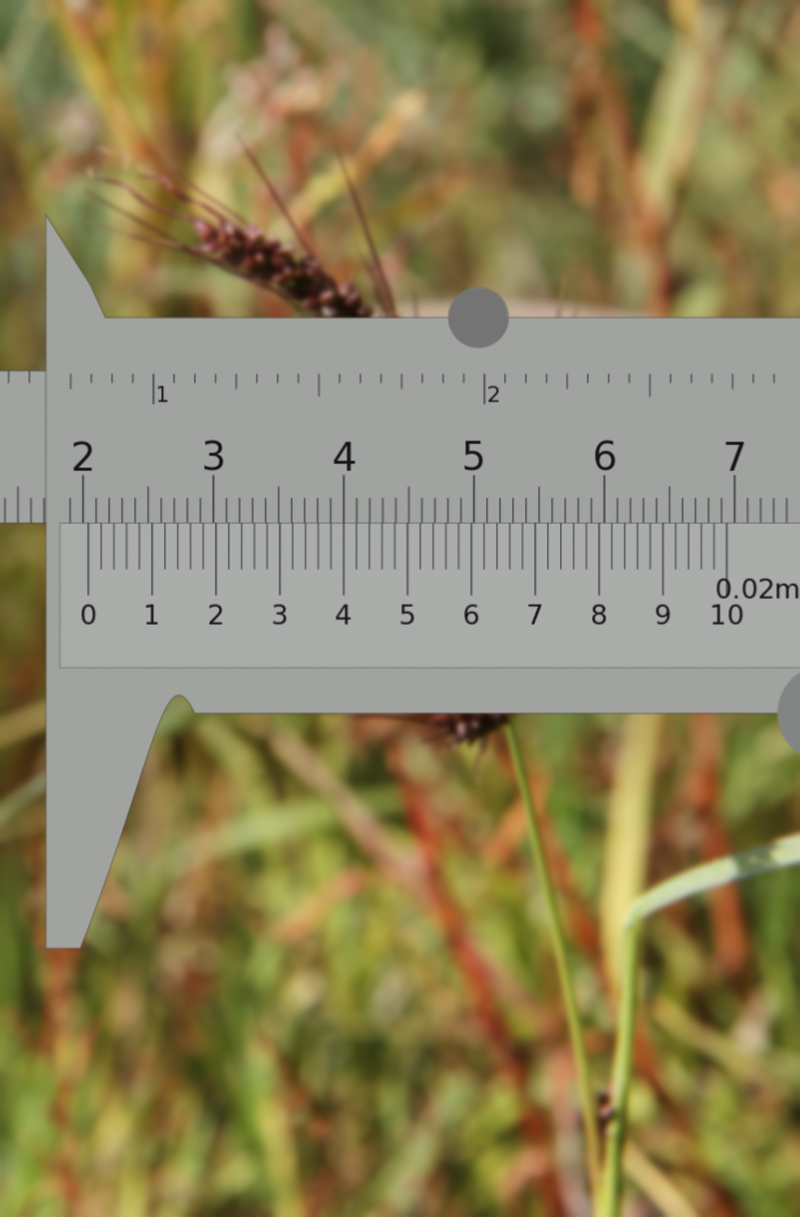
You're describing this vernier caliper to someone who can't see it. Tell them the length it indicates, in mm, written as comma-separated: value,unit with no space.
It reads 20.4,mm
